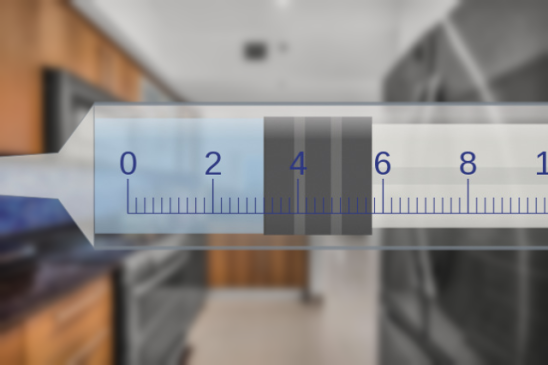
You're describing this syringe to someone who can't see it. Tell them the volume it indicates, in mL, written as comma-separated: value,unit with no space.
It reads 3.2,mL
